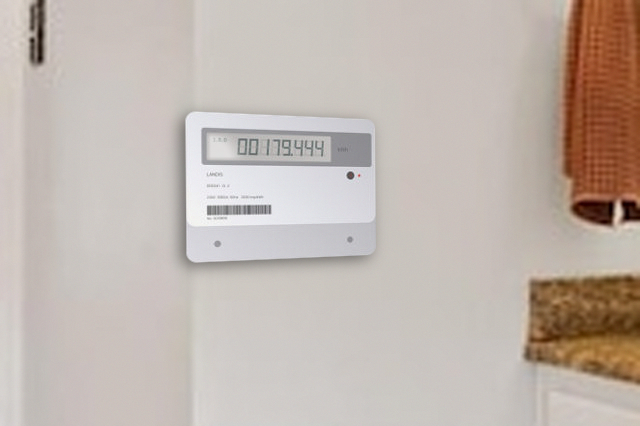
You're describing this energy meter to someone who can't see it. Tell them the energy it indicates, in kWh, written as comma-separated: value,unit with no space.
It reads 179.444,kWh
